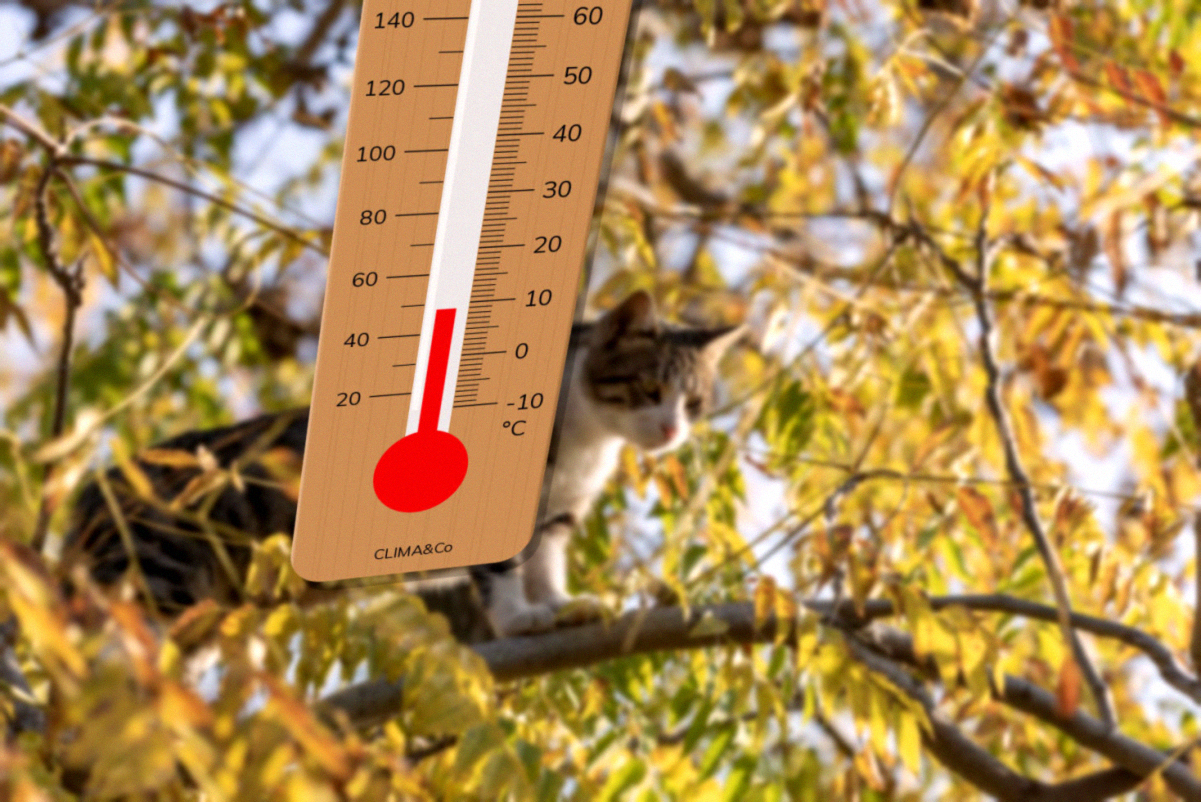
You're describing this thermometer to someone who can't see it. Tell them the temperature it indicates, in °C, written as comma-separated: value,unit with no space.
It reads 9,°C
